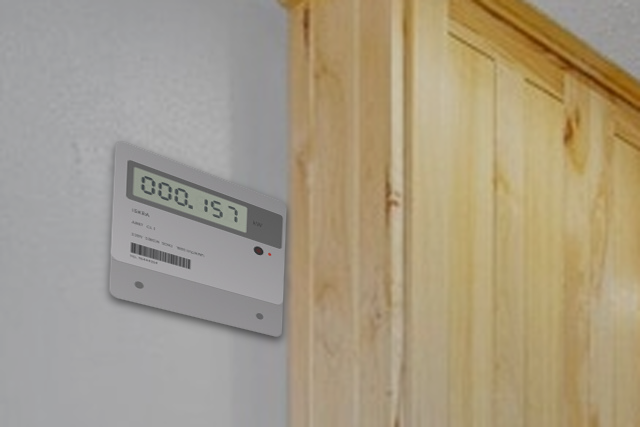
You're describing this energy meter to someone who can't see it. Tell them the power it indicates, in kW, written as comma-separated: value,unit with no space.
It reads 0.157,kW
